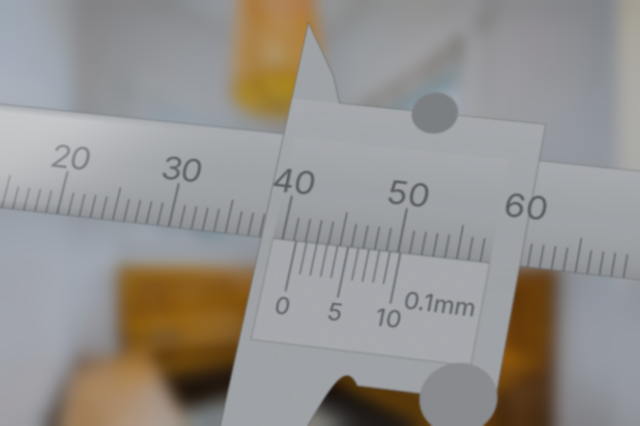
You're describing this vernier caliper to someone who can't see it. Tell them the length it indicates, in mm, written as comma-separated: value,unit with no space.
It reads 41.2,mm
